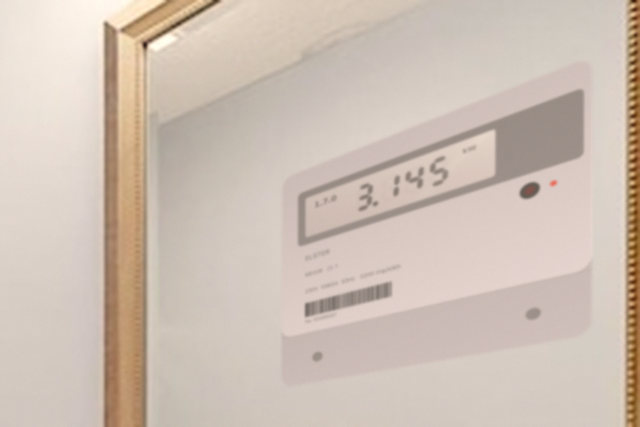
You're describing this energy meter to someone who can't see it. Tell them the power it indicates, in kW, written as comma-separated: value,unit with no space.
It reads 3.145,kW
